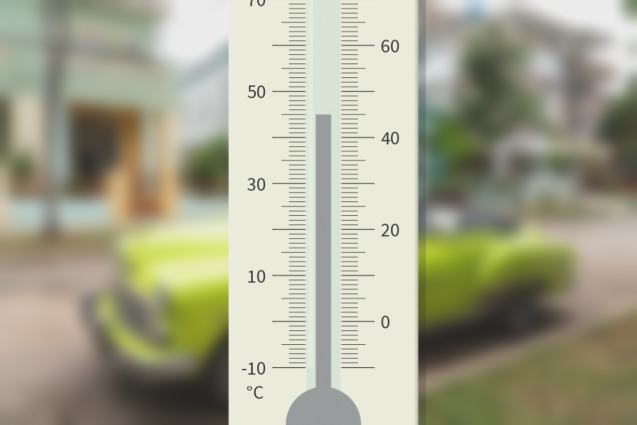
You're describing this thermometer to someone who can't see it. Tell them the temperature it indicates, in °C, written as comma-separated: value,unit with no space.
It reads 45,°C
